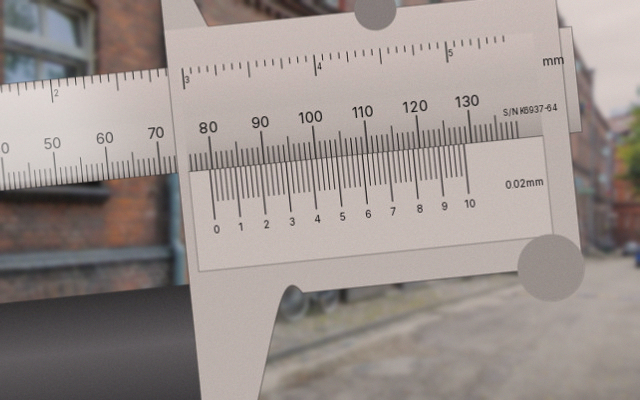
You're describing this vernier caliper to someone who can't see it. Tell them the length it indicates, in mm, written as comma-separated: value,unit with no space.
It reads 79.5,mm
